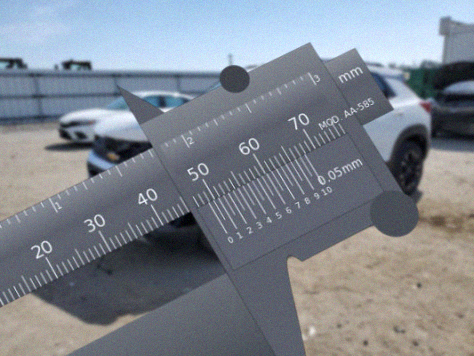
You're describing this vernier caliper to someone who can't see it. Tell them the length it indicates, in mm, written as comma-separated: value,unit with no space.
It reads 48.8,mm
